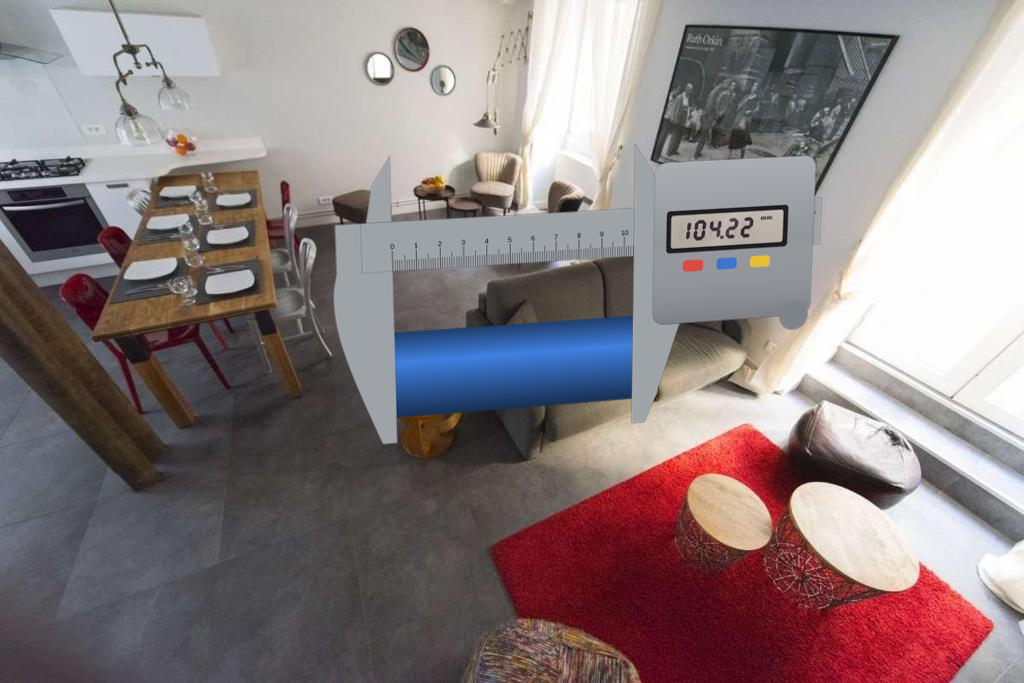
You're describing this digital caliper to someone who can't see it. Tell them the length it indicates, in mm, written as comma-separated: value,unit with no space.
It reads 104.22,mm
